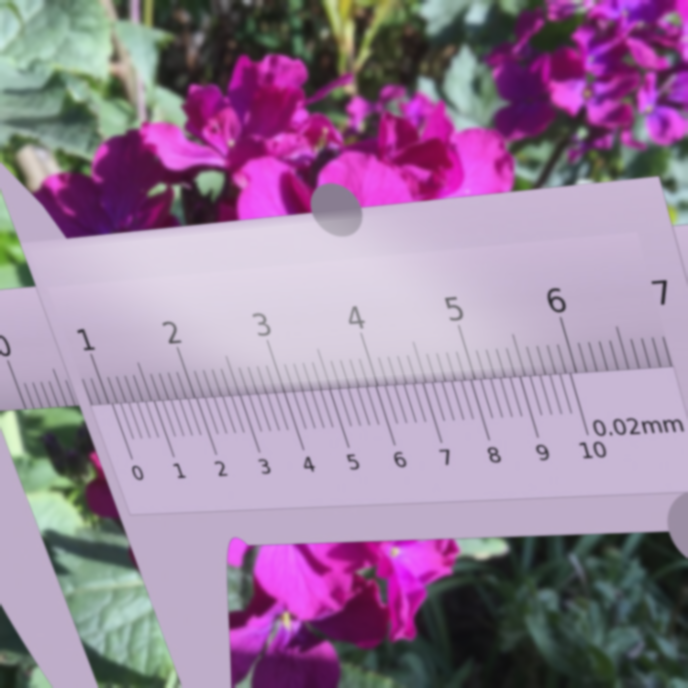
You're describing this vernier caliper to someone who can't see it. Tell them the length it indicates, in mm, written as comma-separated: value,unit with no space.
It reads 10.4,mm
